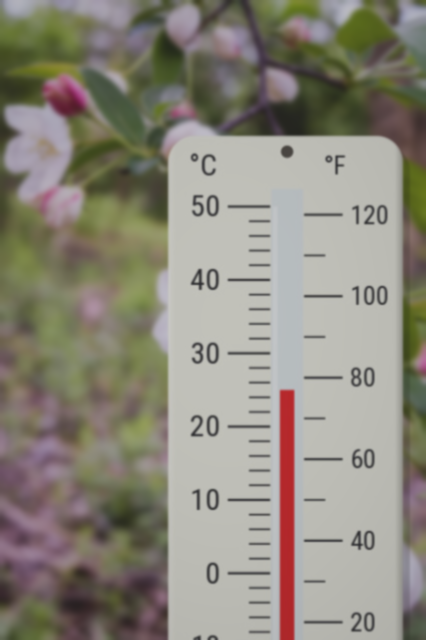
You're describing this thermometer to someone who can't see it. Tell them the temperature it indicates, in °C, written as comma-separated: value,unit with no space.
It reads 25,°C
